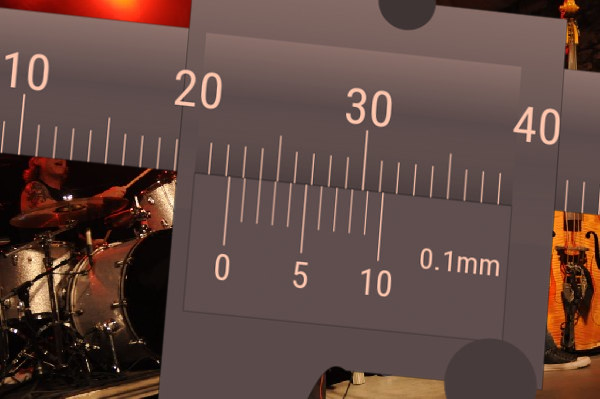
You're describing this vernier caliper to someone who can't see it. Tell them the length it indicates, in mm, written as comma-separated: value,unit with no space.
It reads 22.2,mm
